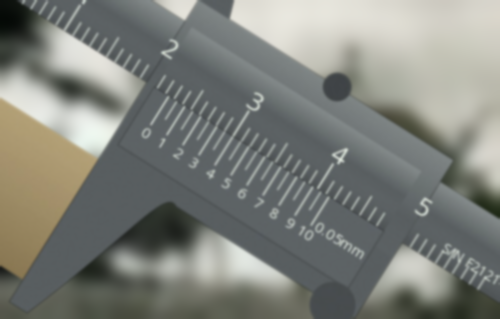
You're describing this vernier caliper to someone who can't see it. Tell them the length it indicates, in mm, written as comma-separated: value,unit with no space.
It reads 22.4,mm
